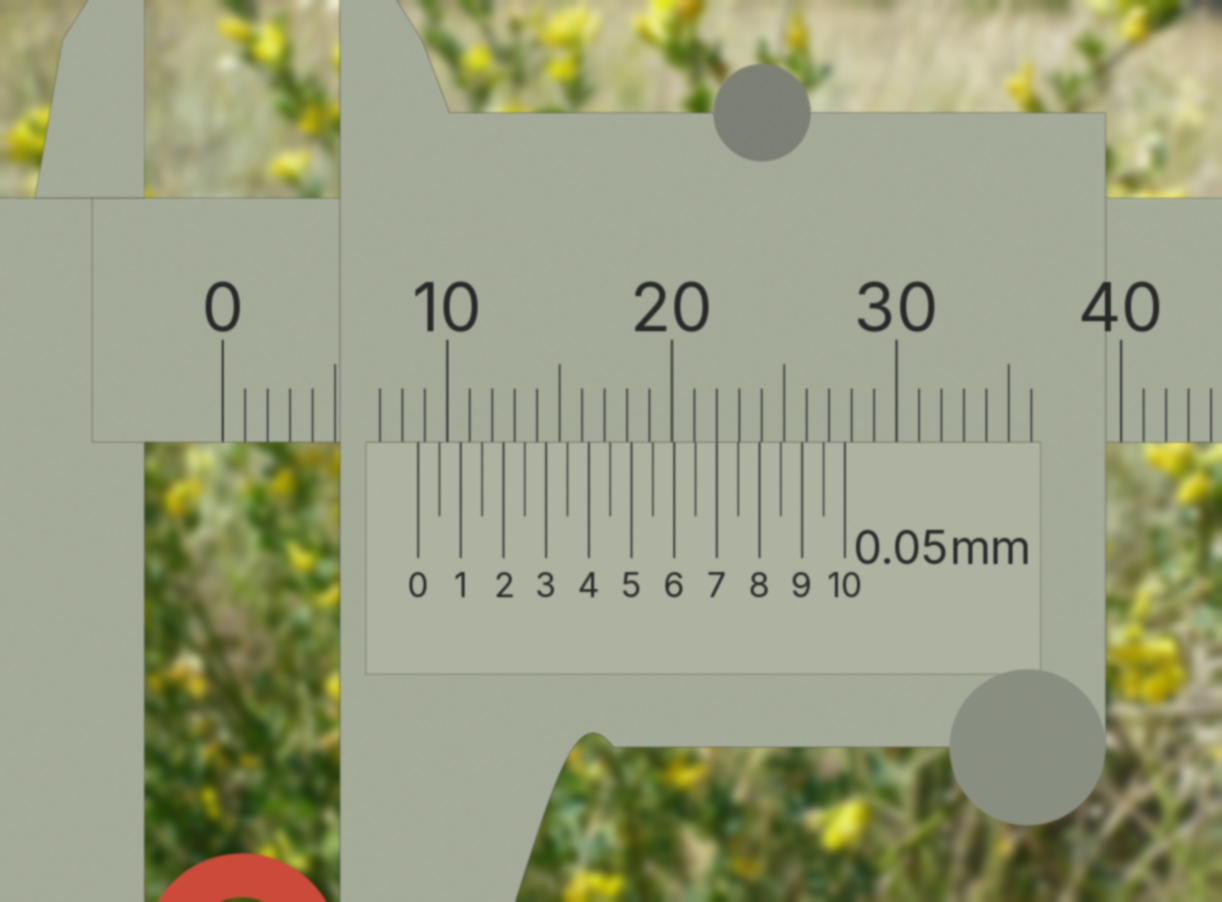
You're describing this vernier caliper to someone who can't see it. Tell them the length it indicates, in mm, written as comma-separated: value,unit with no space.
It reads 8.7,mm
